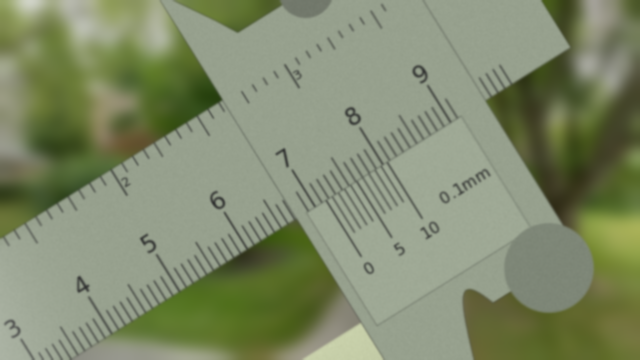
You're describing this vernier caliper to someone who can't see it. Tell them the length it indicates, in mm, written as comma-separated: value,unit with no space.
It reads 71.6,mm
